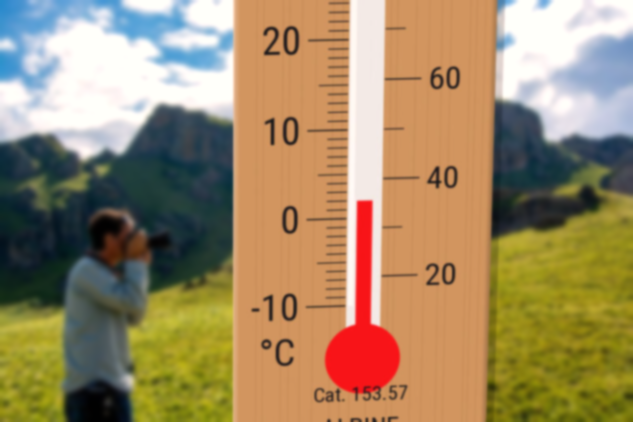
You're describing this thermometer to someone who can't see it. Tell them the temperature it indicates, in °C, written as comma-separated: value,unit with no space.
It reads 2,°C
